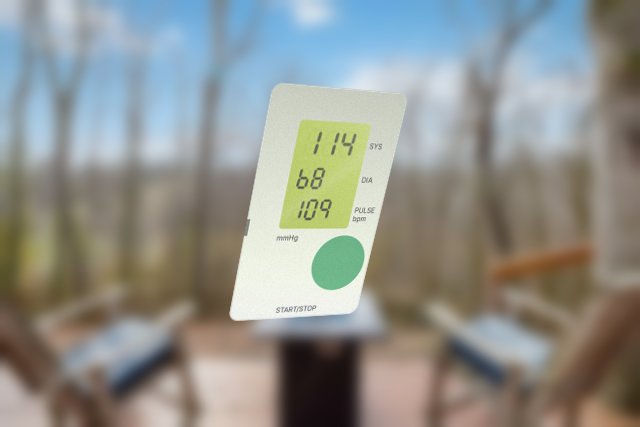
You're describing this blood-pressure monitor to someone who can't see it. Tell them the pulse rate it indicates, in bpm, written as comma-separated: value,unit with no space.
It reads 109,bpm
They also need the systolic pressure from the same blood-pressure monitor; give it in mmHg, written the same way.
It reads 114,mmHg
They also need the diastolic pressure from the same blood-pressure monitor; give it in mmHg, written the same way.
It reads 68,mmHg
